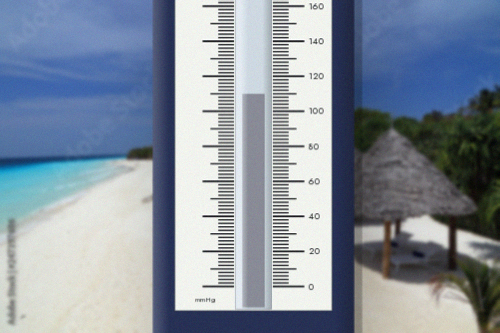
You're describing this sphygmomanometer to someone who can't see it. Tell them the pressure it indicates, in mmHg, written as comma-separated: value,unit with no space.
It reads 110,mmHg
